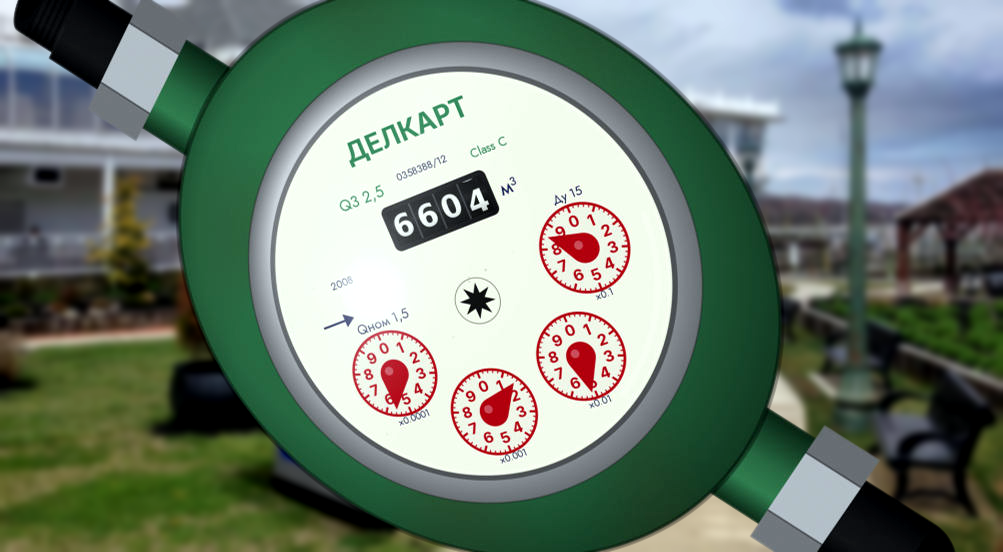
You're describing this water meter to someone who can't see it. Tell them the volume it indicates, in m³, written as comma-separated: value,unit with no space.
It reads 6603.8515,m³
